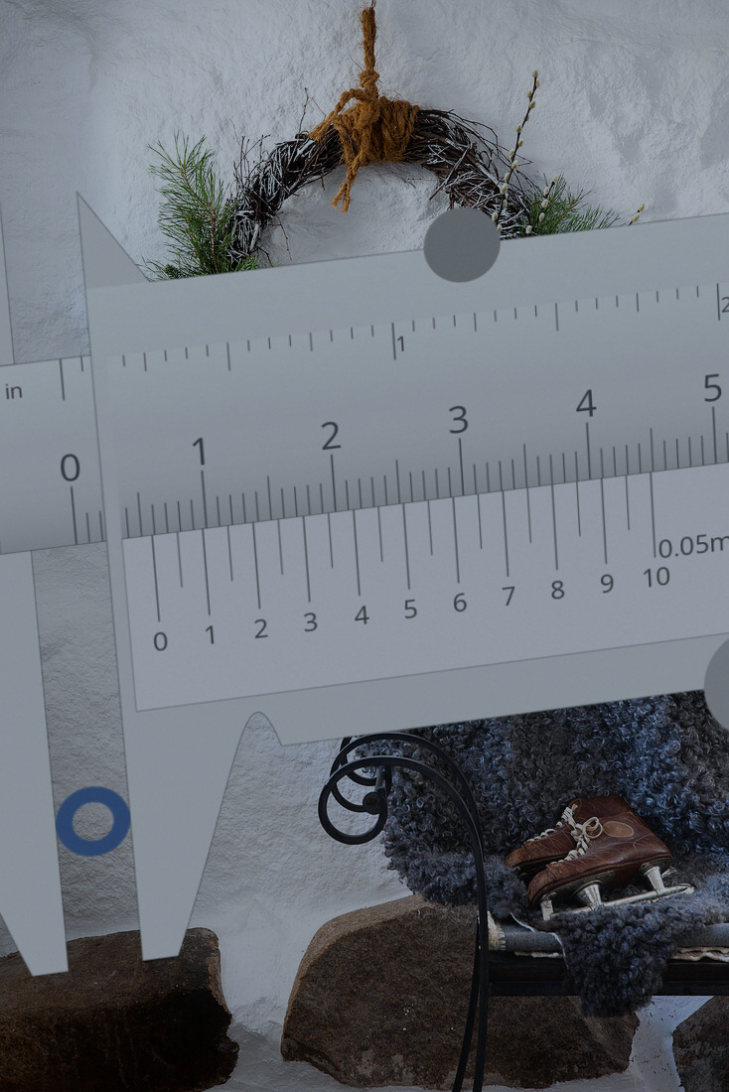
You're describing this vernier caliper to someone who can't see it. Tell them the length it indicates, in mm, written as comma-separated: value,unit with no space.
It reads 5.8,mm
